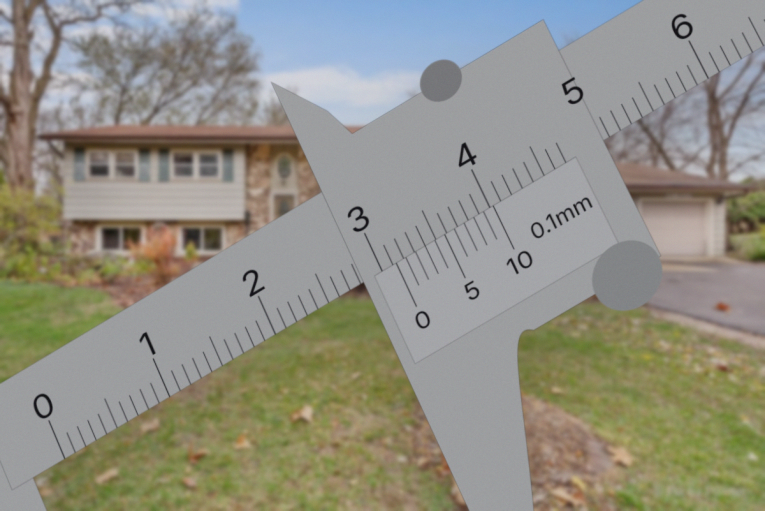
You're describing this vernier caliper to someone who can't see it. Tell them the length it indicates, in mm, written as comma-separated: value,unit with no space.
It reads 31.3,mm
